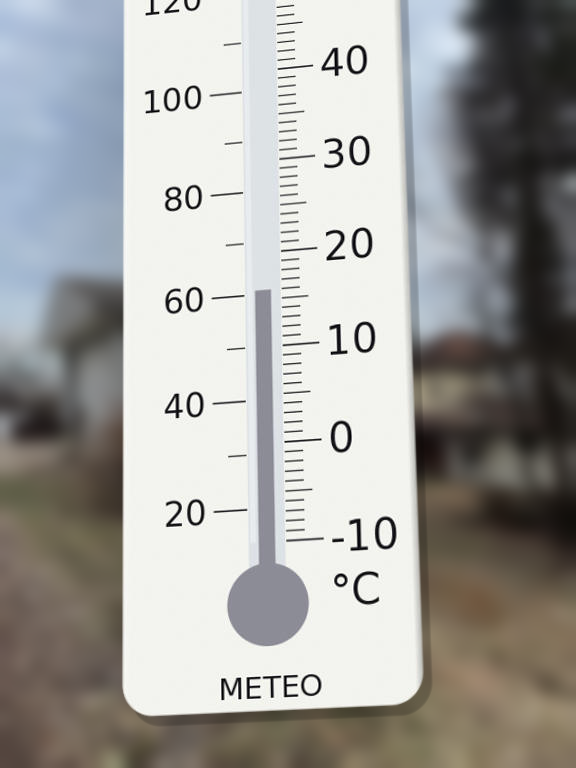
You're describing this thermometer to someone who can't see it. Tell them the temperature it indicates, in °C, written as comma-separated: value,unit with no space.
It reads 16,°C
